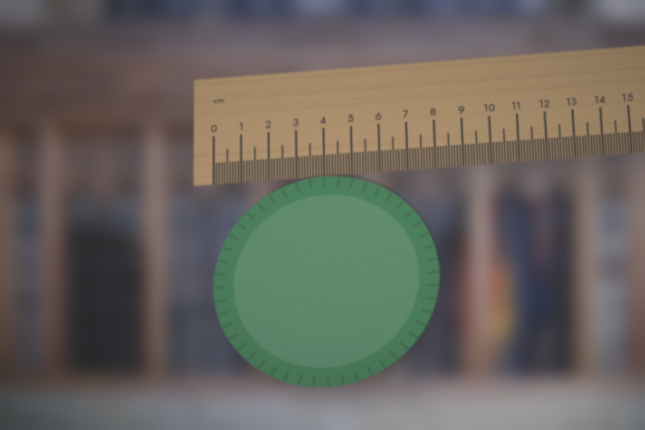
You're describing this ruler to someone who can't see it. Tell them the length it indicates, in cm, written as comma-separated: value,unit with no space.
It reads 8,cm
